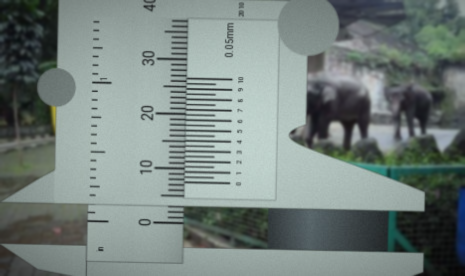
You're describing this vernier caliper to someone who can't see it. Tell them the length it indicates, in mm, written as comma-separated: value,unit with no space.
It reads 7.5,mm
